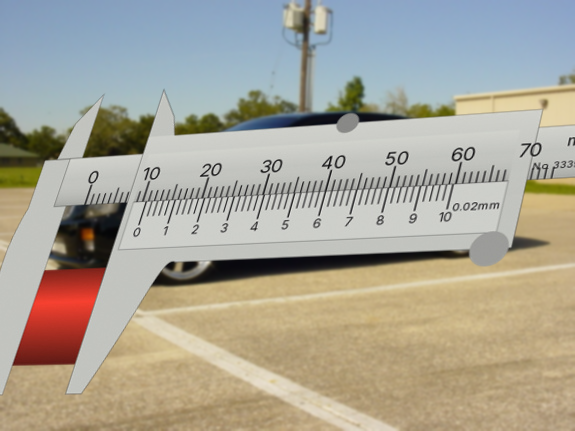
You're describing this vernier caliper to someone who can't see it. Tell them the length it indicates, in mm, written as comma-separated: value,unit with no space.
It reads 10.6,mm
